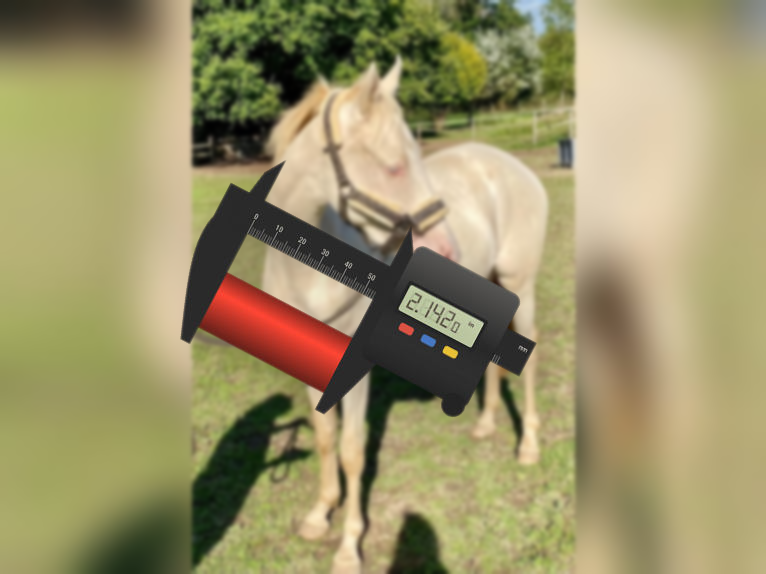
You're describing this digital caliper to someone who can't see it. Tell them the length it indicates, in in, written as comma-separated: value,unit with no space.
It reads 2.1420,in
